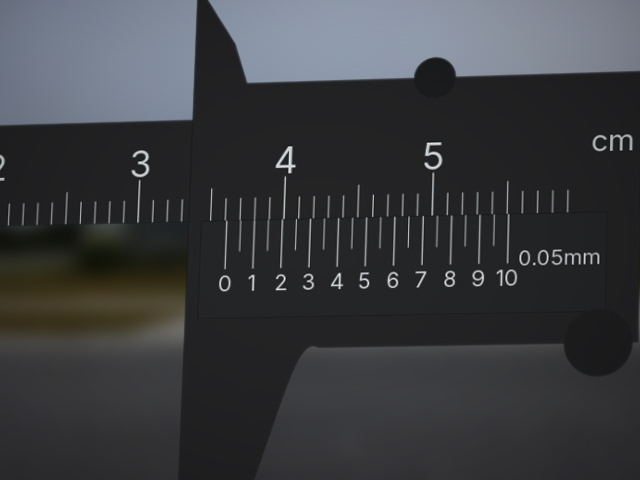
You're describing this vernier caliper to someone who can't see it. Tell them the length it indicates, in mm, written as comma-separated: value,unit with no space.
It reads 36.1,mm
